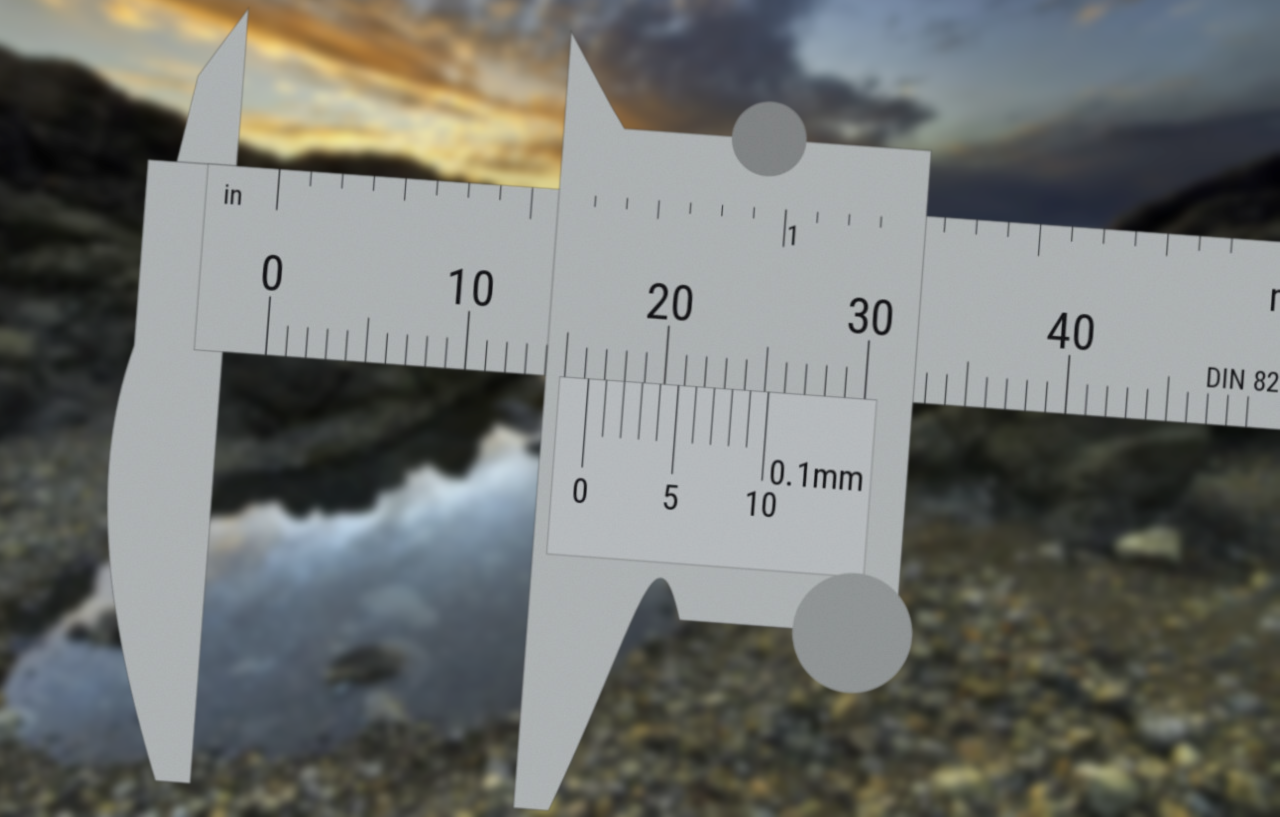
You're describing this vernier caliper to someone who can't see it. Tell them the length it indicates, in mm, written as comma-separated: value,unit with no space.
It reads 16.2,mm
